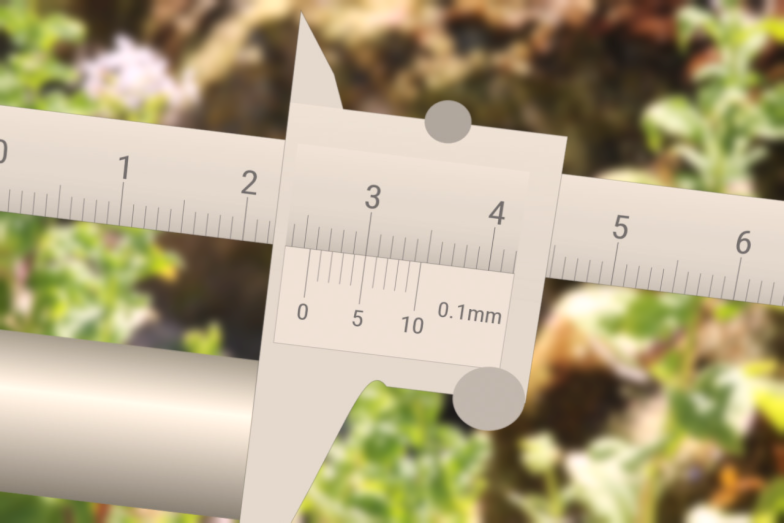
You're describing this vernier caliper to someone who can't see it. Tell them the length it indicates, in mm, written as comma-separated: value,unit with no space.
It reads 25.5,mm
